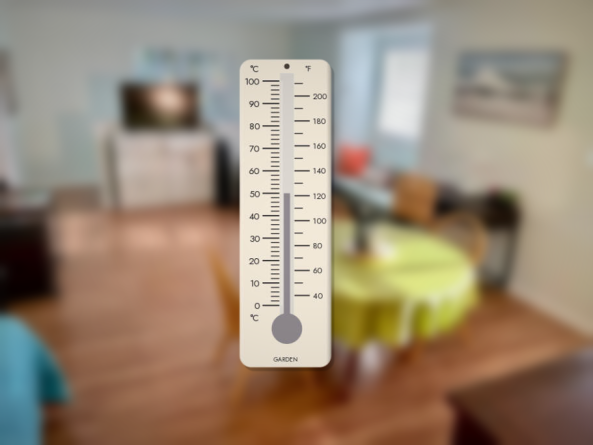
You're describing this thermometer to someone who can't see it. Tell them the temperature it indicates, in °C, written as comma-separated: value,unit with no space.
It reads 50,°C
